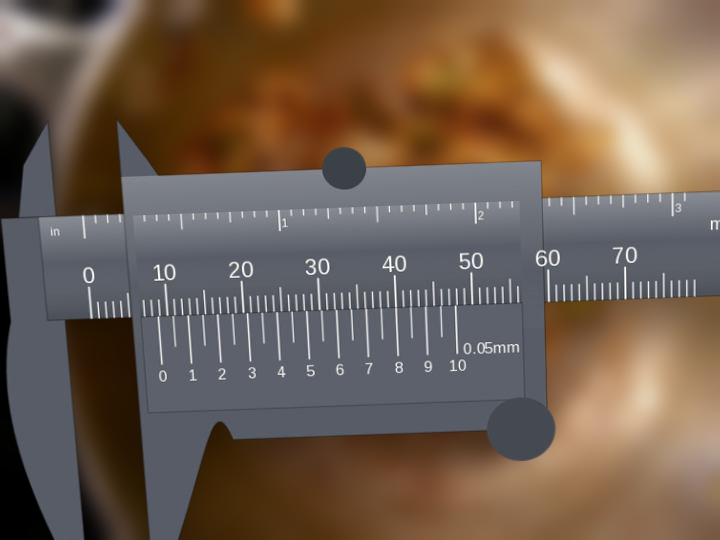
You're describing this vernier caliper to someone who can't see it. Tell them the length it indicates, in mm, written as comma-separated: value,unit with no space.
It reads 8.8,mm
